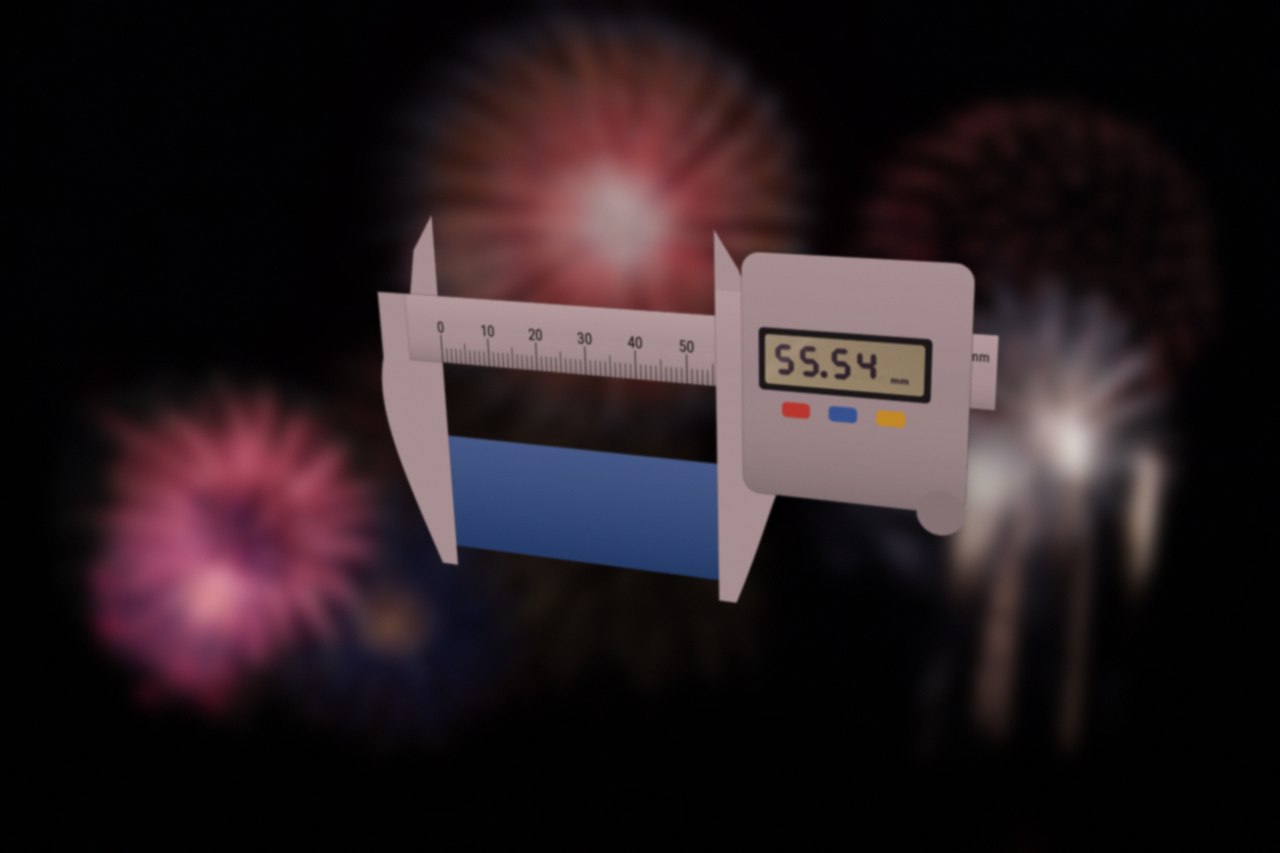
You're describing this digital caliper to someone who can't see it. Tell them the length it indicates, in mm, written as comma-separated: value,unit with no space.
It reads 55.54,mm
